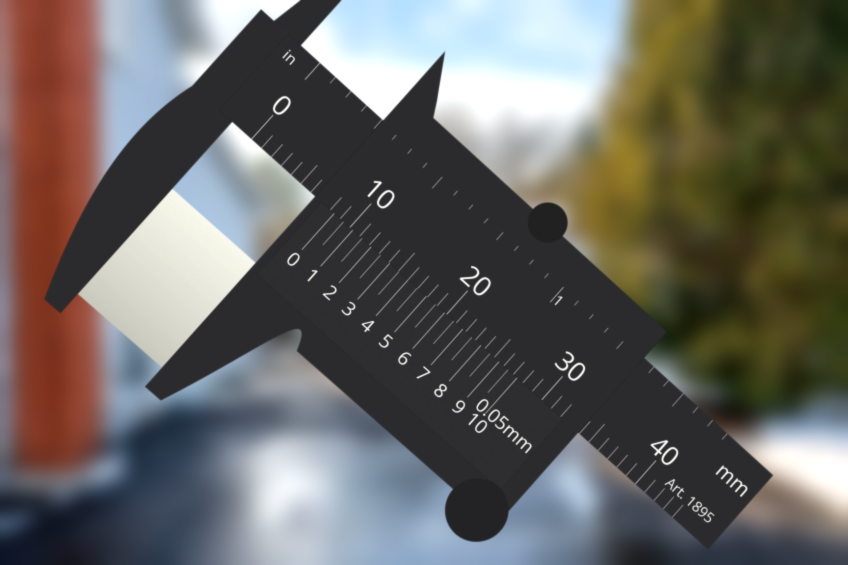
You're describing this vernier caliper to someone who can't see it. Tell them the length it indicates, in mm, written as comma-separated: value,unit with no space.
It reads 8.4,mm
